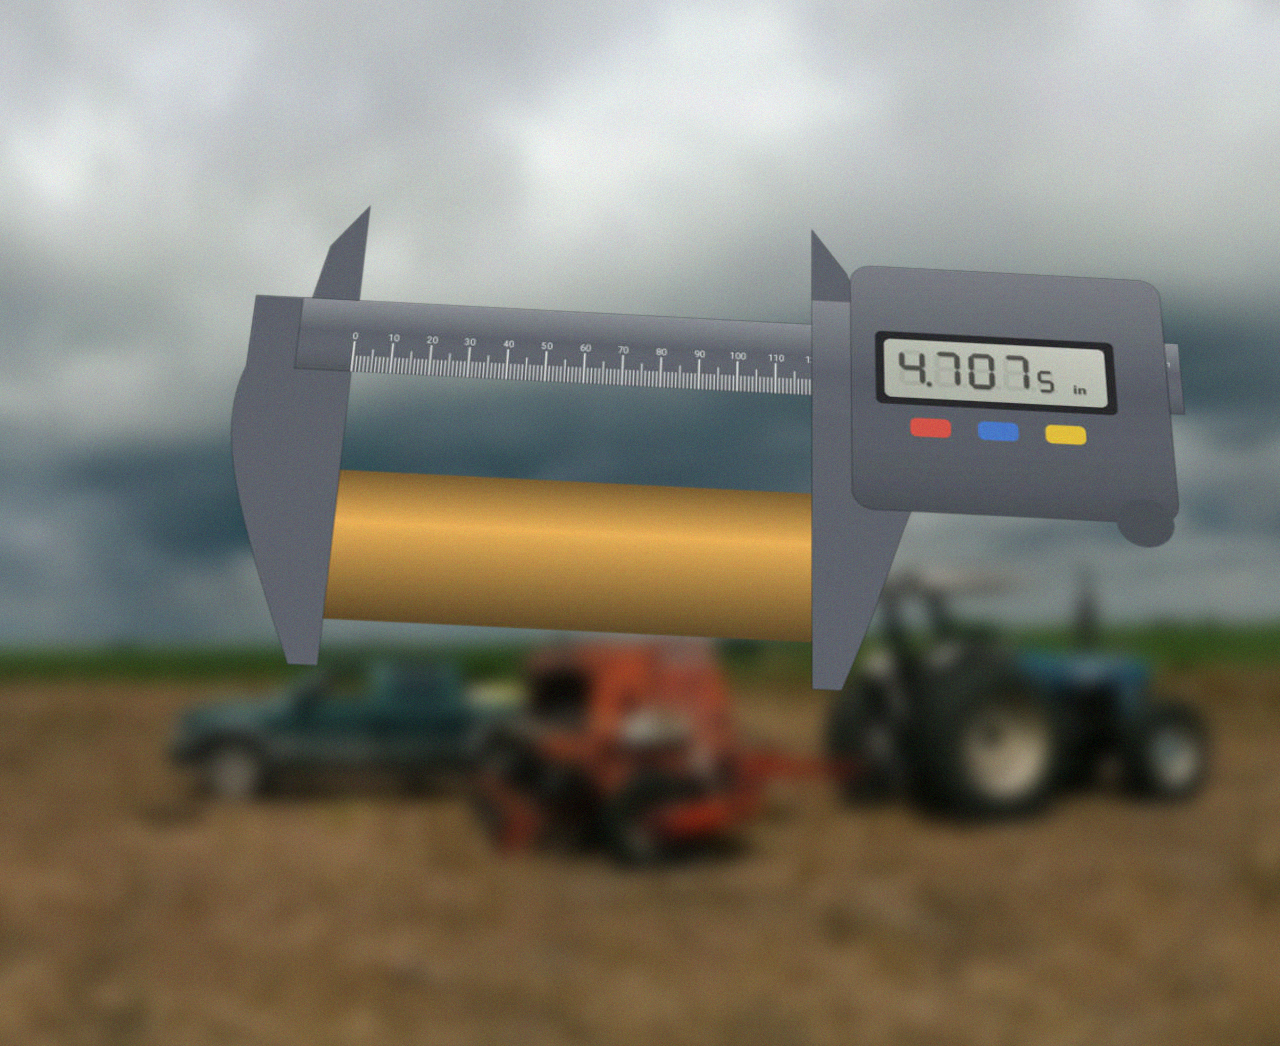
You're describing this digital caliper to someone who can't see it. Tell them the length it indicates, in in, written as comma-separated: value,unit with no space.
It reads 4.7075,in
